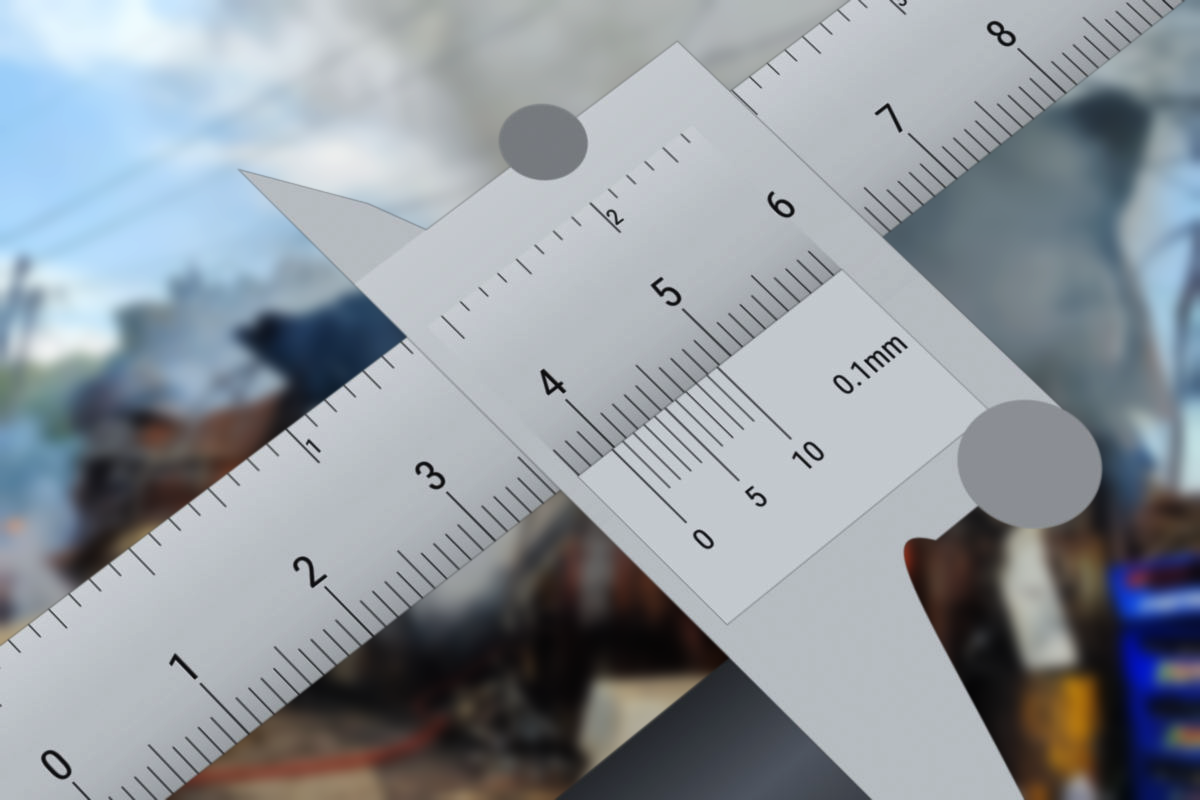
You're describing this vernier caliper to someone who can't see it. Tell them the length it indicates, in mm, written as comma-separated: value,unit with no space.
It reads 39.8,mm
